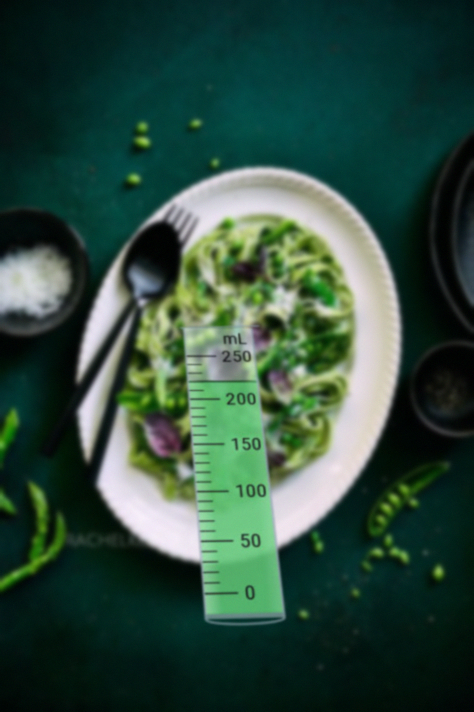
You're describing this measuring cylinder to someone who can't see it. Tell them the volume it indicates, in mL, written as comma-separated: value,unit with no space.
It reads 220,mL
